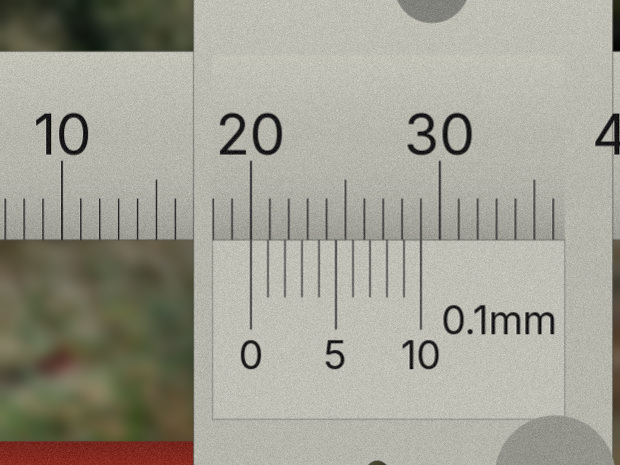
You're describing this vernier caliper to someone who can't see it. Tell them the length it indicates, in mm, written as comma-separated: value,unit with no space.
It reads 20.0,mm
